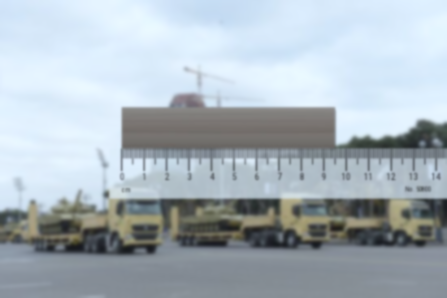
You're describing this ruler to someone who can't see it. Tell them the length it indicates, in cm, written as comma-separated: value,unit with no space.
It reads 9.5,cm
